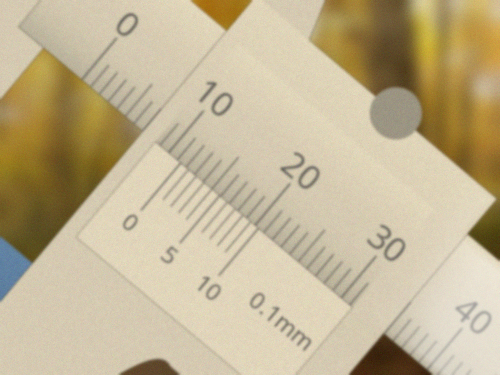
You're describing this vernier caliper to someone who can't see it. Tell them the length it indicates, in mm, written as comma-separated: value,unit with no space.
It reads 11.4,mm
